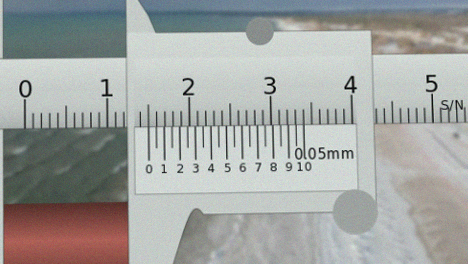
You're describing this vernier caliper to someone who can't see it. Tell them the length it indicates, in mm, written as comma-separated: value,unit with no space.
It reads 15.0,mm
